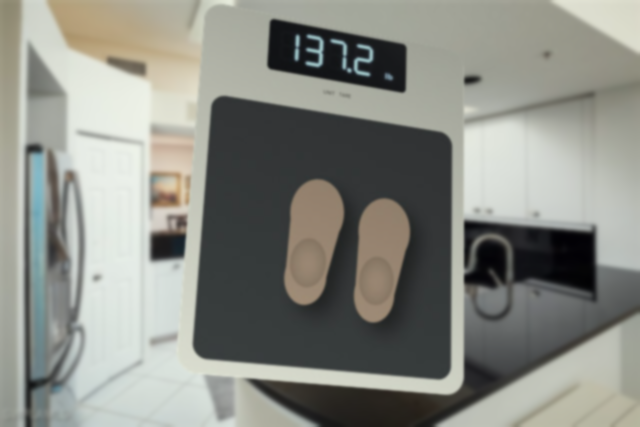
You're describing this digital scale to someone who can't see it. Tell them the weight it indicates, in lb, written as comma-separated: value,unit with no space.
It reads 137.2,lb
